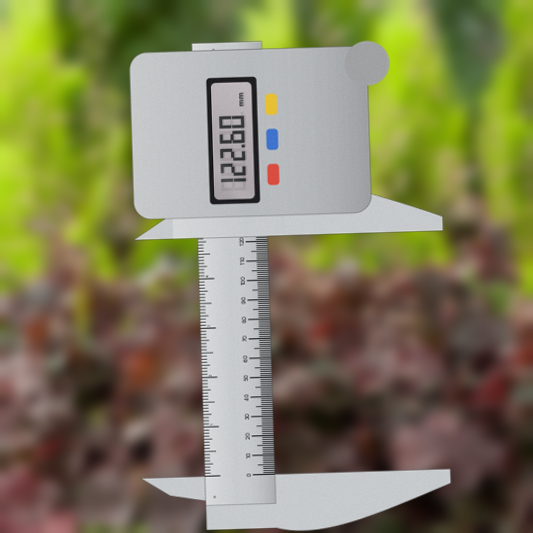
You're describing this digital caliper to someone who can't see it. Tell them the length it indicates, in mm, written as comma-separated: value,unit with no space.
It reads 122.60,mm
